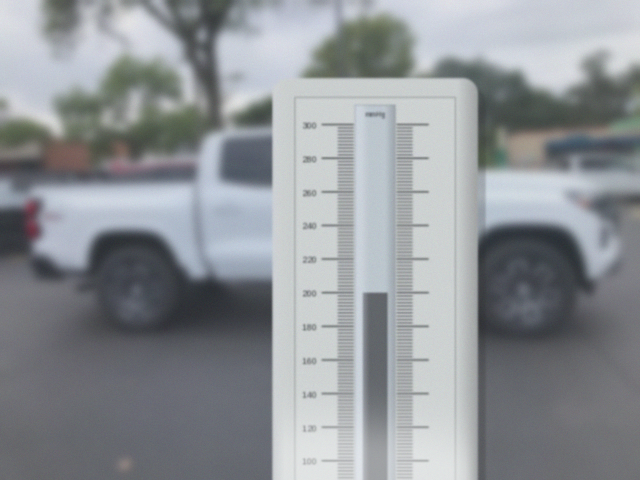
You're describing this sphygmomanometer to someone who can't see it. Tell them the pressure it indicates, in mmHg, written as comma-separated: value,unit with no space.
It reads 200,mmHg
